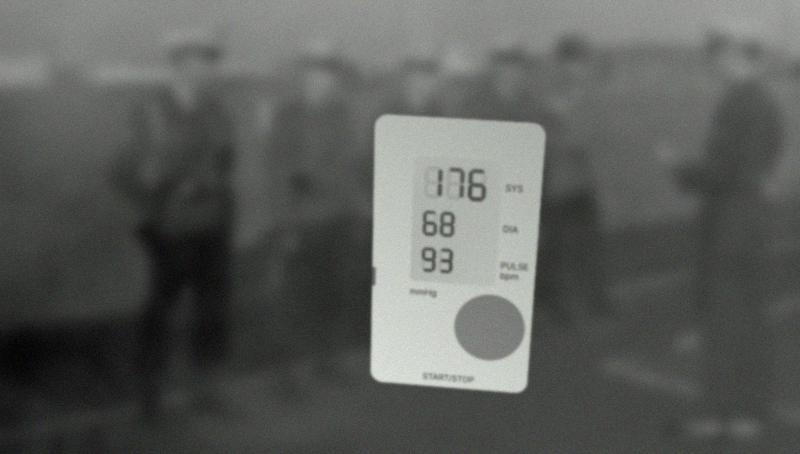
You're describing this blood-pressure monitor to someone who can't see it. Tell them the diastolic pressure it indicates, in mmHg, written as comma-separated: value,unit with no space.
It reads 68,mmHg
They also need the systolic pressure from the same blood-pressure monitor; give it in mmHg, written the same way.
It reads 176,mmHg
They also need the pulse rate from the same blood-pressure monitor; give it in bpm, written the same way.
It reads 93,bpm
